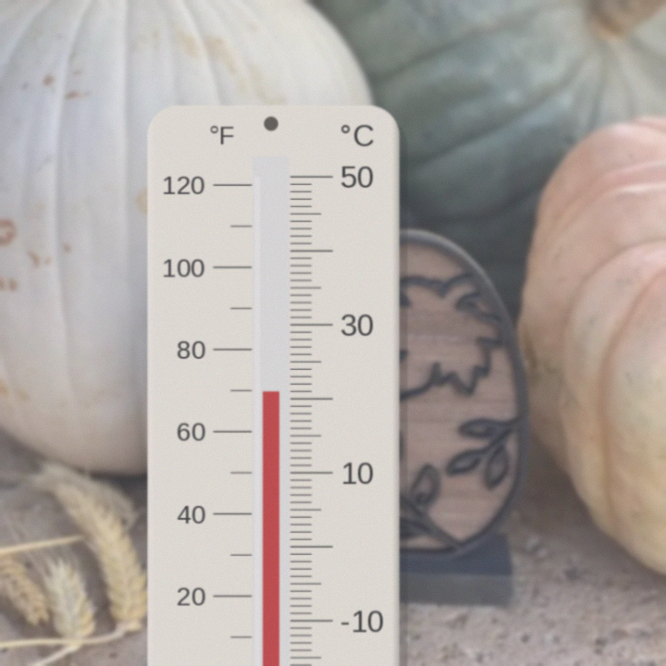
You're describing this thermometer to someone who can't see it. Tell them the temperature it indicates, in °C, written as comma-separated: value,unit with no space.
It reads 21,°C
